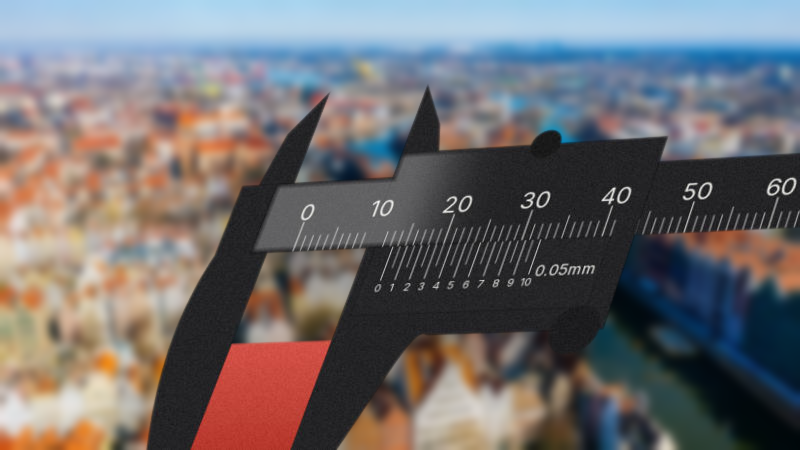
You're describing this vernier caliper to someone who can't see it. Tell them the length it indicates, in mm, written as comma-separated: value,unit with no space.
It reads 13.4,mm
